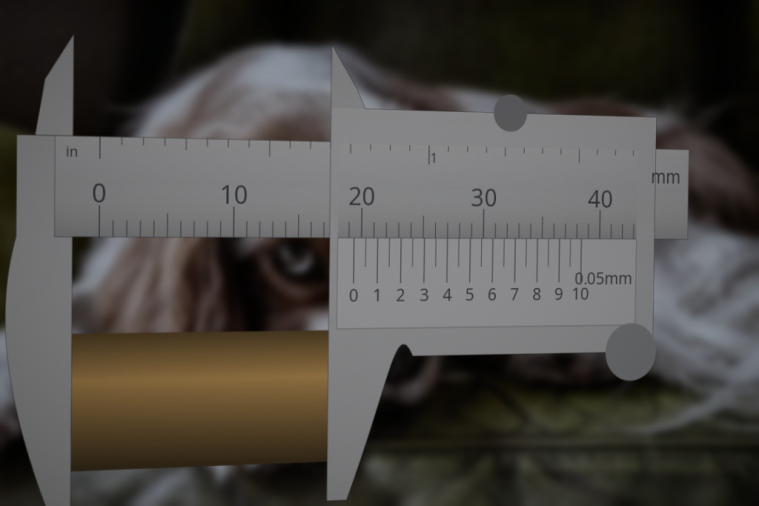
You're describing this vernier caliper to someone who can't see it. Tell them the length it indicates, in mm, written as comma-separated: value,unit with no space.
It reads 19.4,mm
